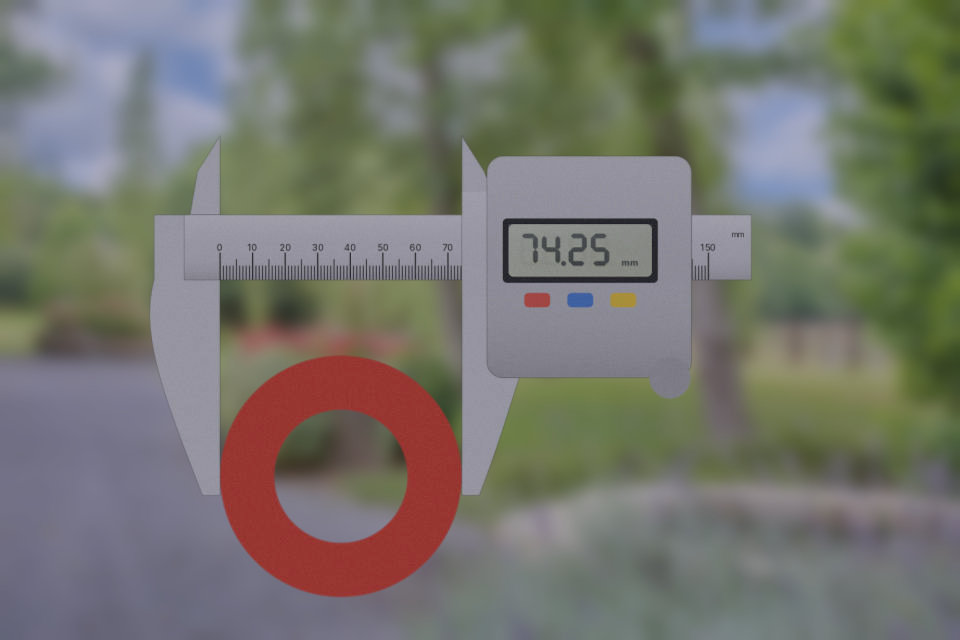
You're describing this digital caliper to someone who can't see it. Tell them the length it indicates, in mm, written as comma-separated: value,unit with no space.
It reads 74.25,mm
